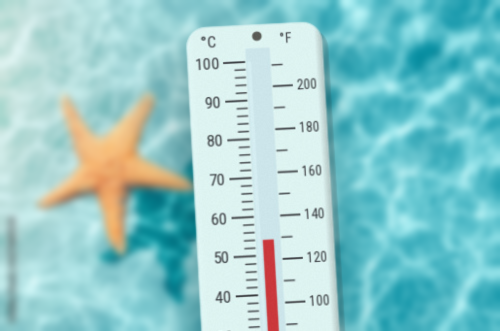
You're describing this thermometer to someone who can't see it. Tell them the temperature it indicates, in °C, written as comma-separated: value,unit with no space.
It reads 54,°C
